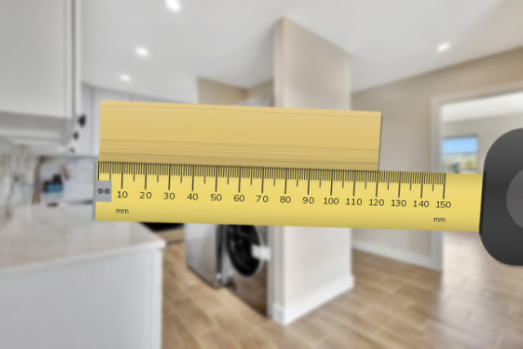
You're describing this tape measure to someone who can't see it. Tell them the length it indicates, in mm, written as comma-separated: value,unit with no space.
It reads 120,mm
